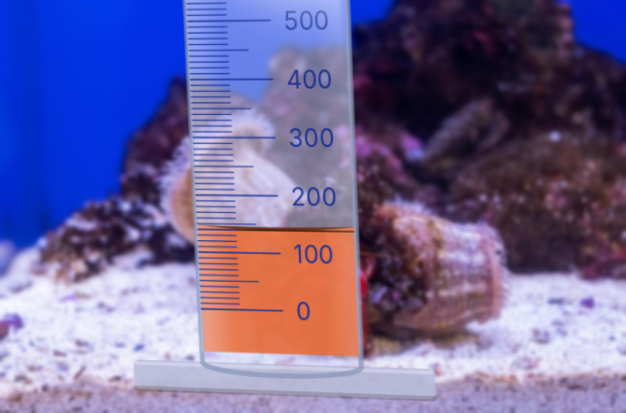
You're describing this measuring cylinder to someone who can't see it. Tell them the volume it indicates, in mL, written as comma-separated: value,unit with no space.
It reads 140,mL
